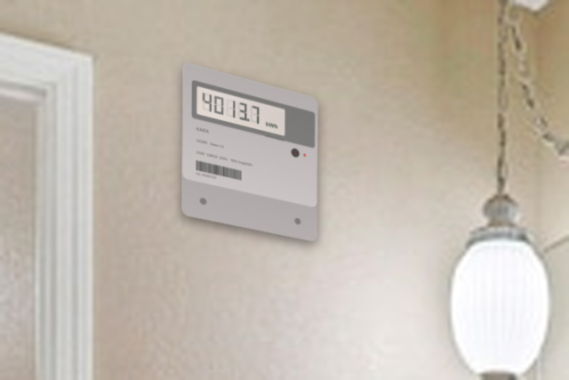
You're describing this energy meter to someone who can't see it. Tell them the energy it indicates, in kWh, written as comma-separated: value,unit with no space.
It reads 4013.7,kWh
